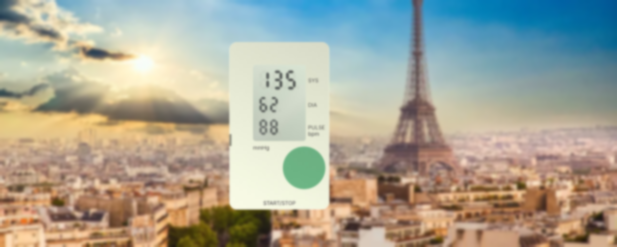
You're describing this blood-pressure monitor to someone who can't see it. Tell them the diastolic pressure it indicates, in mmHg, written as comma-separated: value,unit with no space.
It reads 62,mmHg
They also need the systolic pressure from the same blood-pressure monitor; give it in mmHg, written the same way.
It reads 135,mmHg
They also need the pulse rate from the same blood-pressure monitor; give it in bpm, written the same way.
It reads 88,bpm
